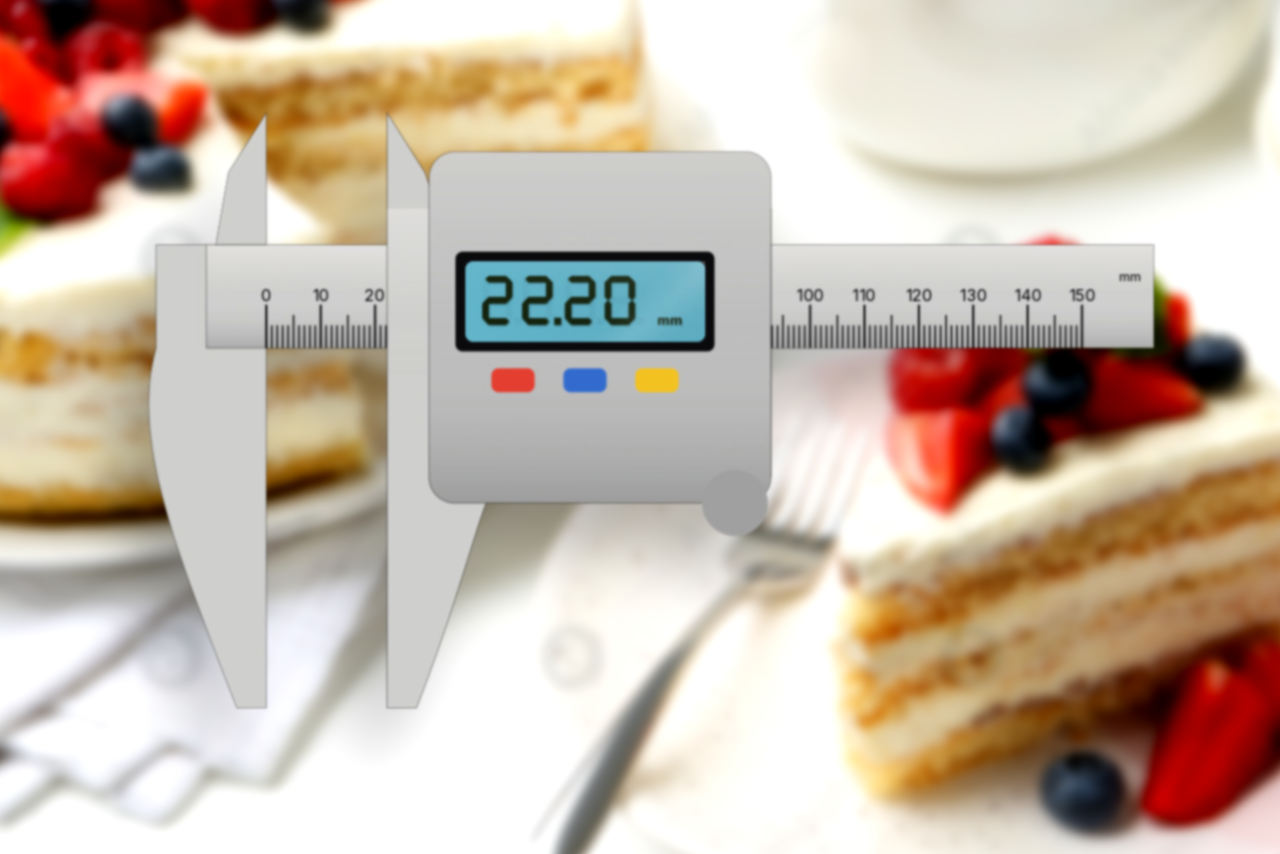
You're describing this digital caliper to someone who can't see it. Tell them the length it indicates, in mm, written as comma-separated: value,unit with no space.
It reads 22.20,mm
